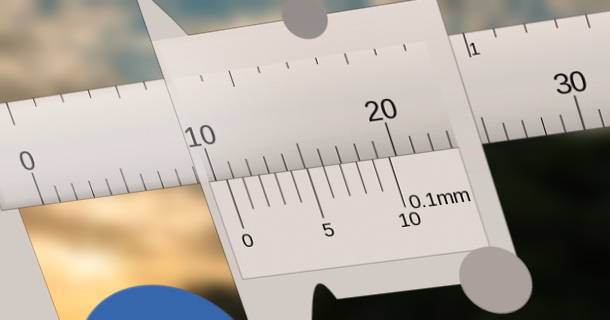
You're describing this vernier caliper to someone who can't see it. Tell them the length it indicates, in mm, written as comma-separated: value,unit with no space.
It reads 10.6,mm
